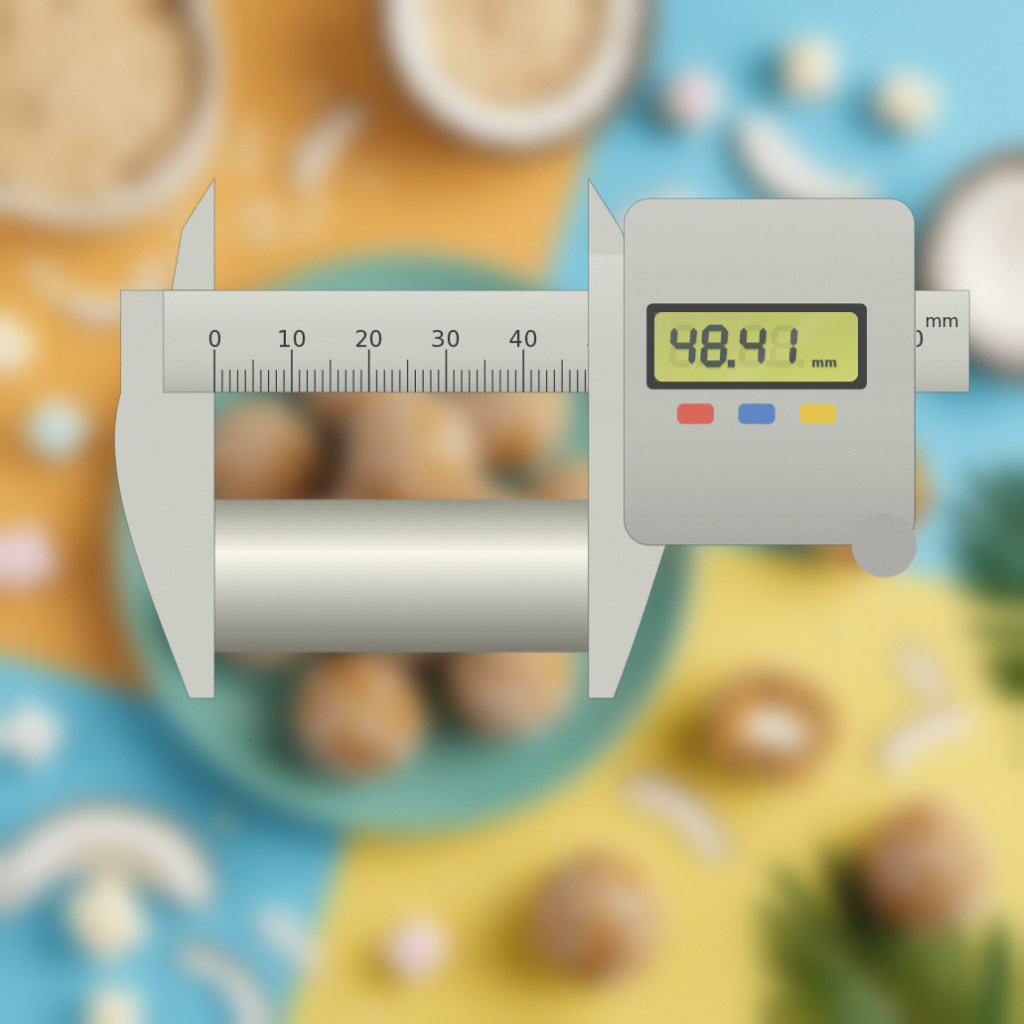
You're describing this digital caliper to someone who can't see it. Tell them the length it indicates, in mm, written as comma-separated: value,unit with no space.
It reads 48.41,mm
